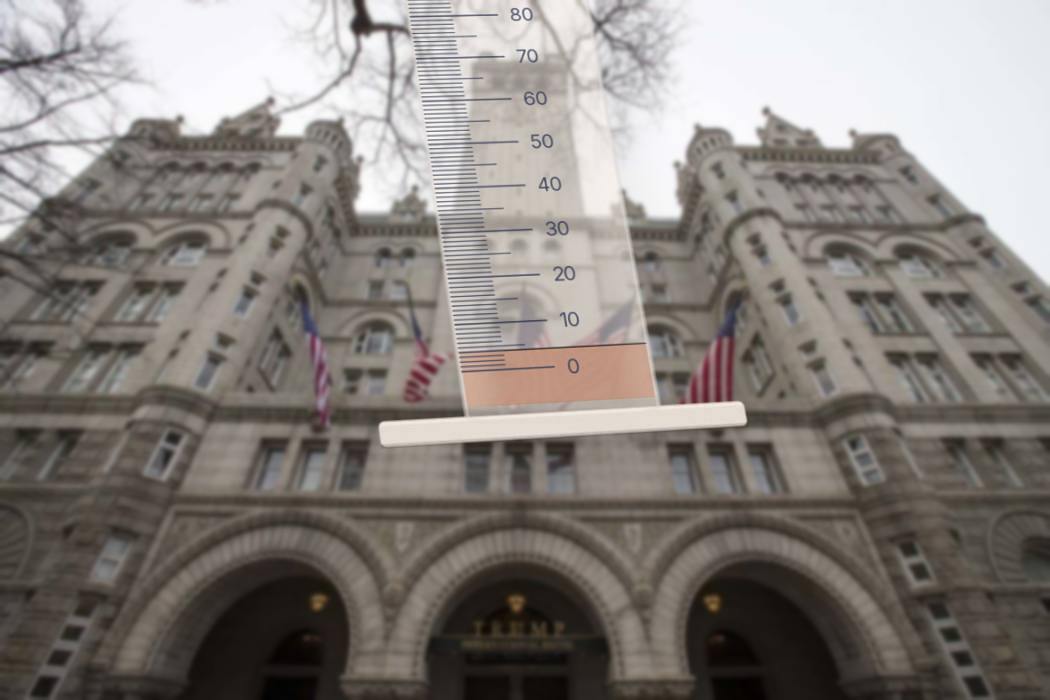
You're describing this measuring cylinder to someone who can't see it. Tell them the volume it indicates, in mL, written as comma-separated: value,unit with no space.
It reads 4,mL
